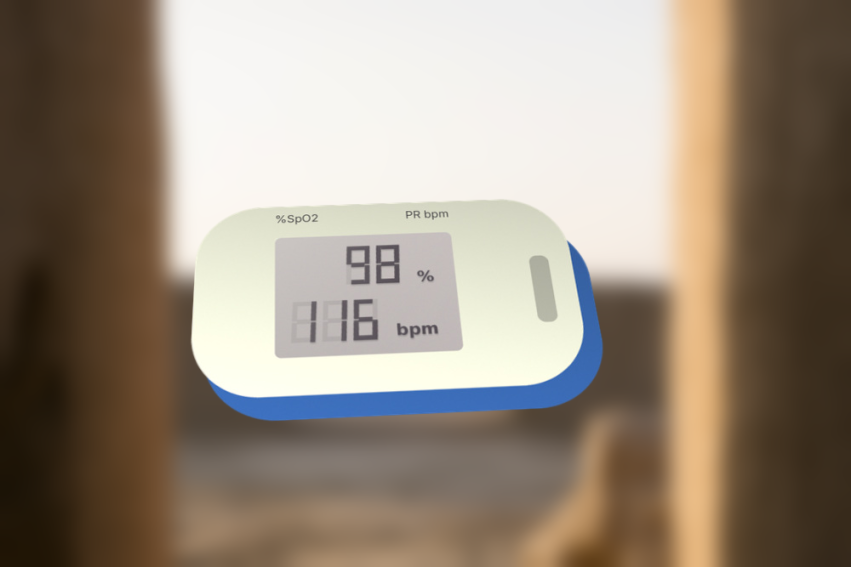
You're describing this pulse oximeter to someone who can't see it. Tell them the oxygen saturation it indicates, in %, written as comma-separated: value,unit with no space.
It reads 98,%
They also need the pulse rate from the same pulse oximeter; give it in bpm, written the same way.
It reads 116,bpm
